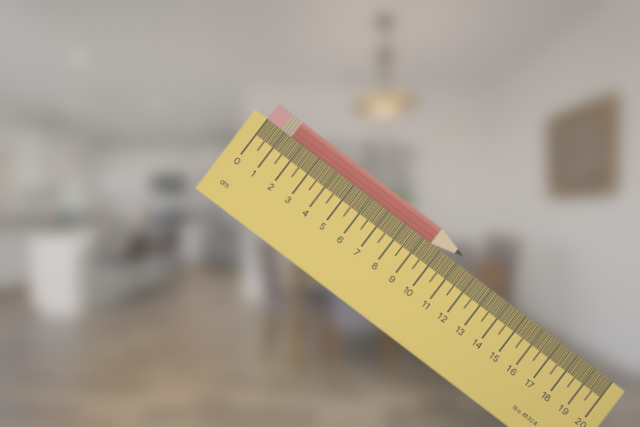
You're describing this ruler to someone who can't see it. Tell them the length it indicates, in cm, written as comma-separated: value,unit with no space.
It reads 11,cm
